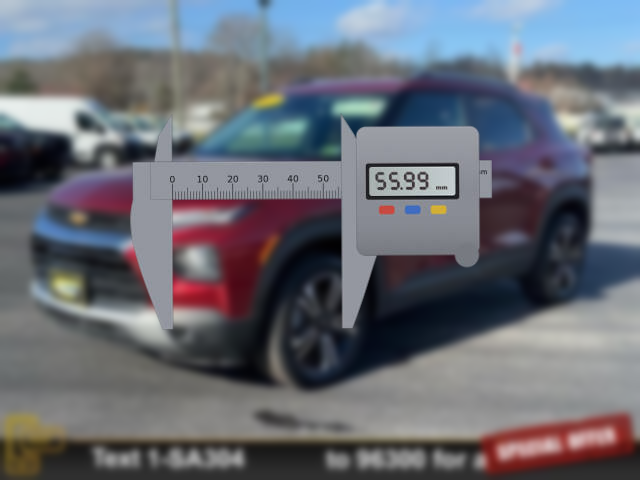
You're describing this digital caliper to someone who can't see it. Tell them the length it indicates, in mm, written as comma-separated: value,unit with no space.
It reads 55.99,mm
